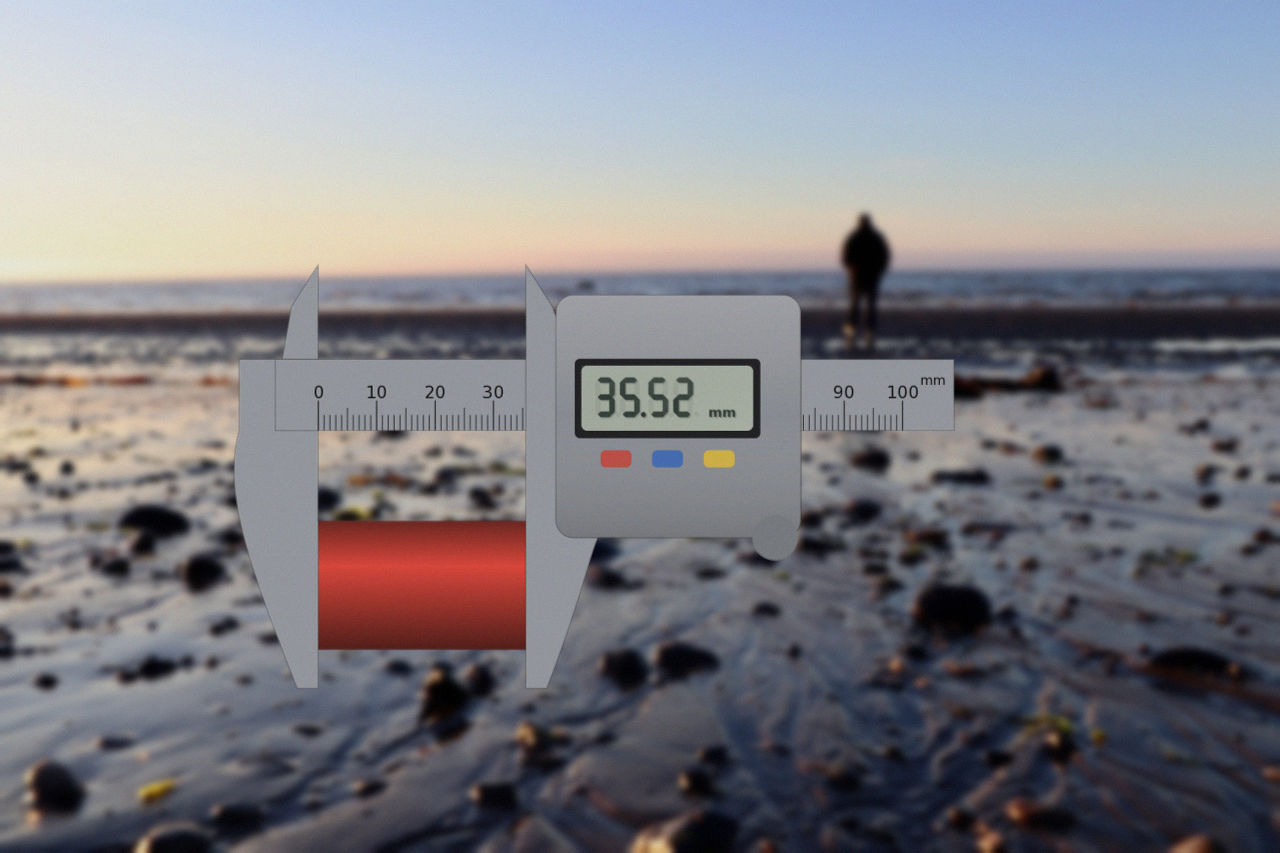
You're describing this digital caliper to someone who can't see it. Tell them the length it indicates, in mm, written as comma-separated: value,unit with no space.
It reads 35.52,mm
